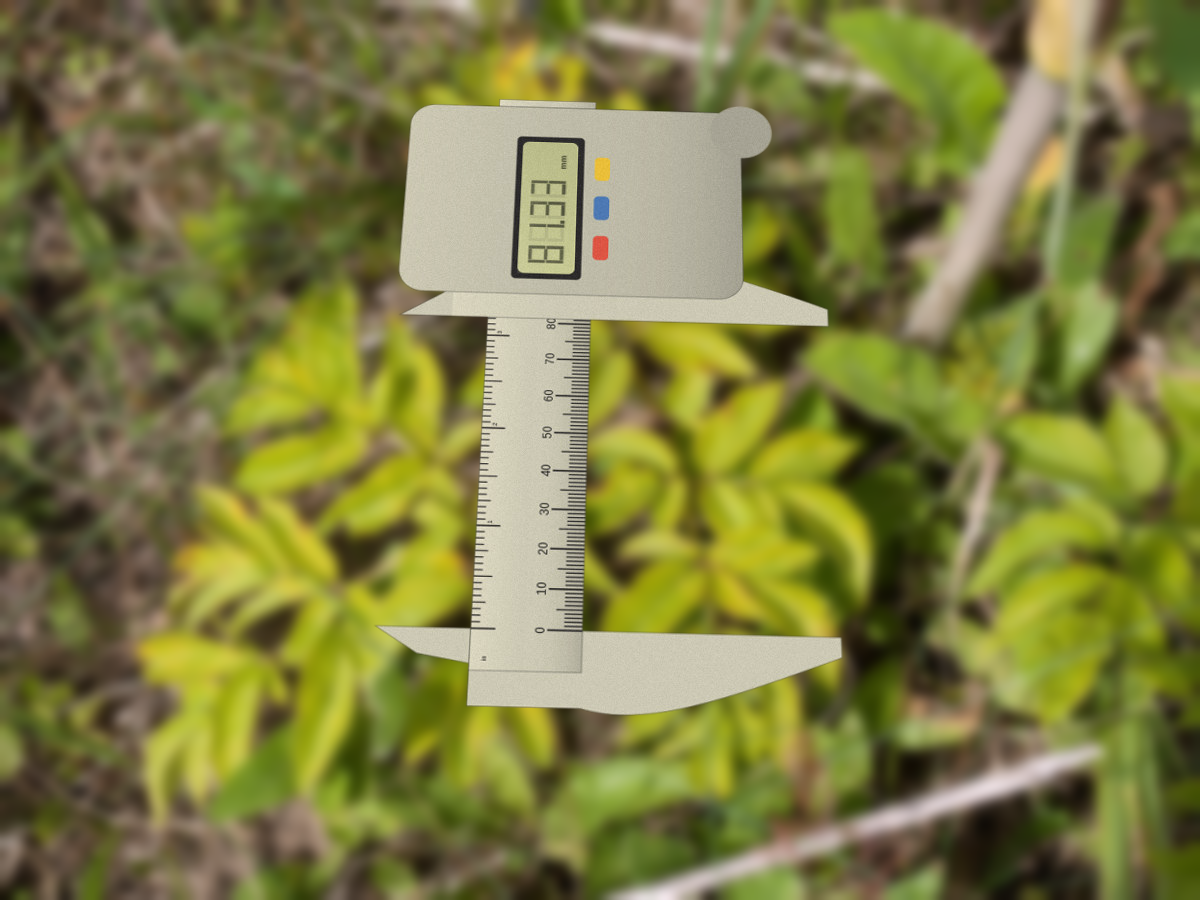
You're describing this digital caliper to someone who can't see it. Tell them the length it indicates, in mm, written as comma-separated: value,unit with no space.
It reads 81.33,mm
